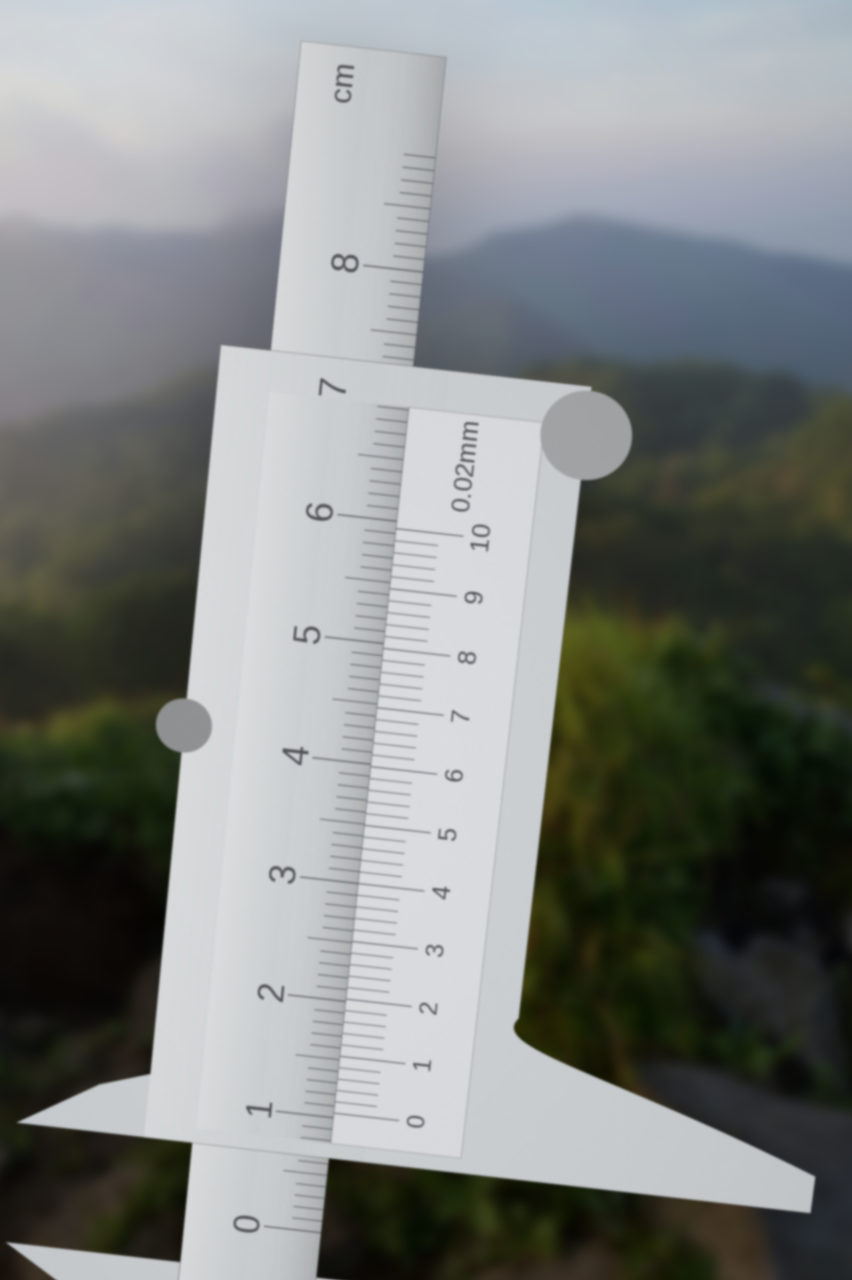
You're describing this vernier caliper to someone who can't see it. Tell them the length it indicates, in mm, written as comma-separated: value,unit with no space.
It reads 10.4,mm
